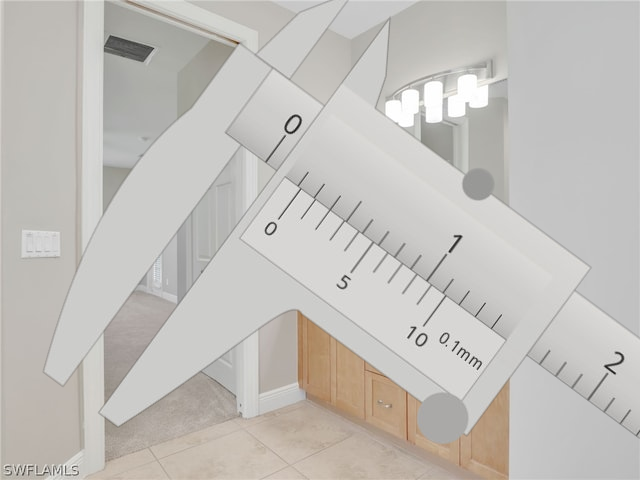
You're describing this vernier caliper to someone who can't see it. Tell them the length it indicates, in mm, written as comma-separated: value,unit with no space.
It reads 2.2,mm
